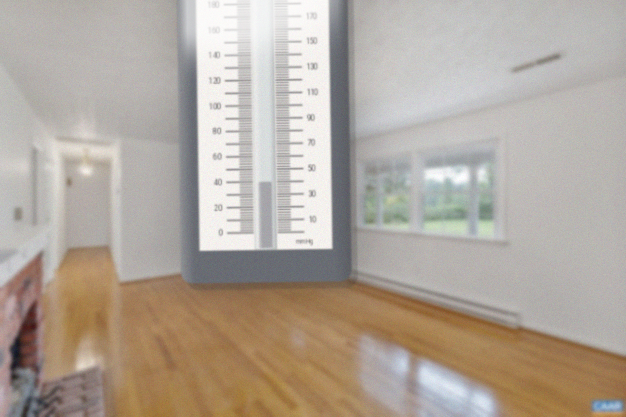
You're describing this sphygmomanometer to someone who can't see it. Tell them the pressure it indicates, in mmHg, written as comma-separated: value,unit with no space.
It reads 40,mmHg
